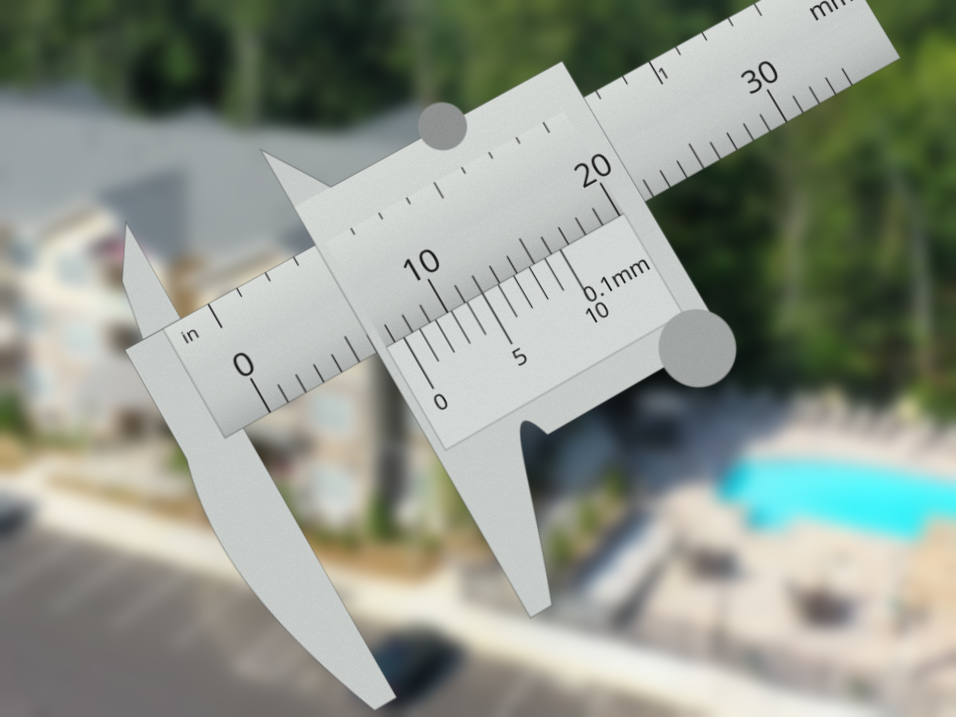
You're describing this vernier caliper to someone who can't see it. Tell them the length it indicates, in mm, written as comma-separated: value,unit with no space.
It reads 7.5,mm
